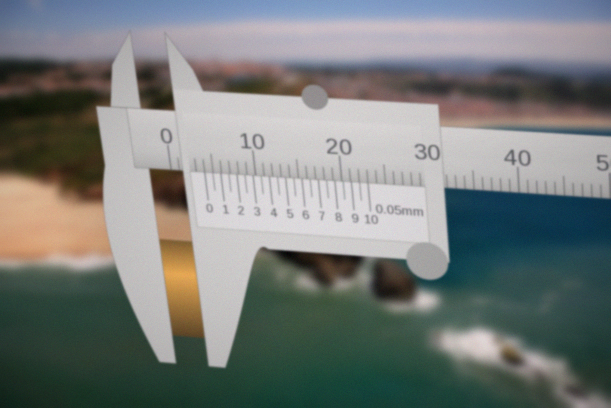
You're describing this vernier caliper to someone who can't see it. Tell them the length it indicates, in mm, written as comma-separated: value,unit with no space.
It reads 4.0,mm
